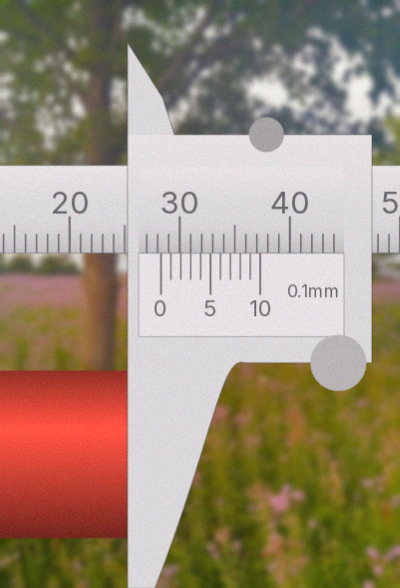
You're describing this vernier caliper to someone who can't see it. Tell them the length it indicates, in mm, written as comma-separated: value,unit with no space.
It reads 28.3,mm
